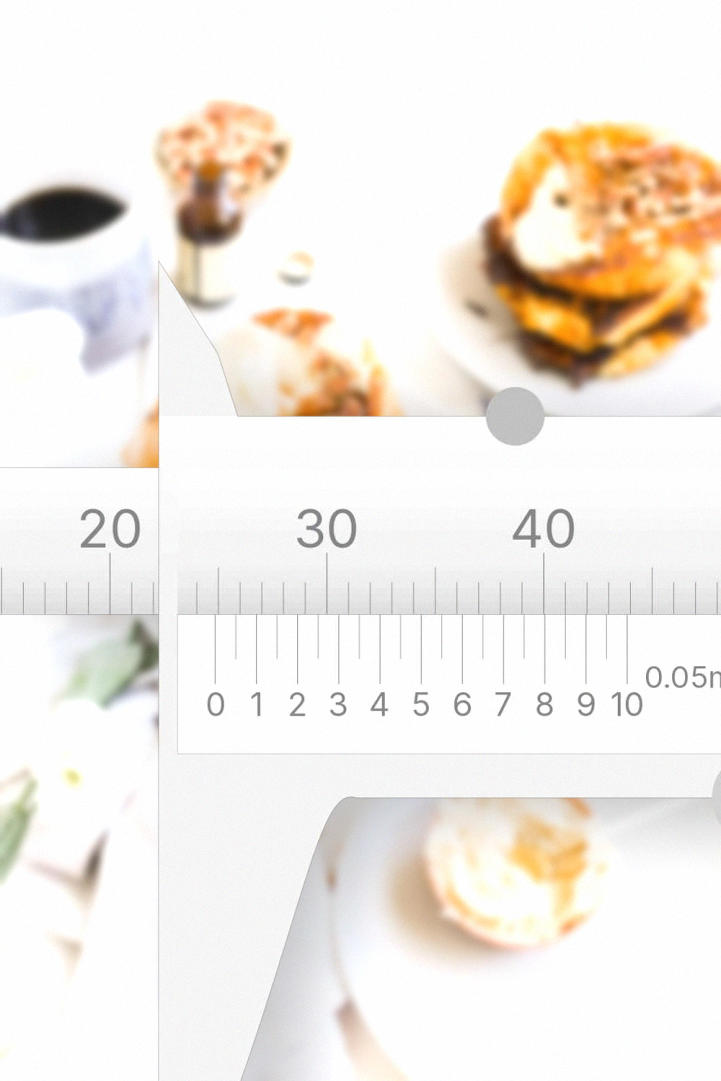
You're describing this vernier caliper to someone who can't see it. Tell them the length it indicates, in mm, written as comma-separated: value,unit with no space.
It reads 24.85,mm
